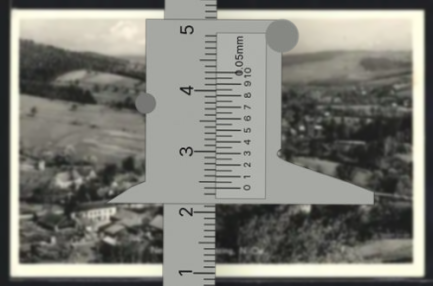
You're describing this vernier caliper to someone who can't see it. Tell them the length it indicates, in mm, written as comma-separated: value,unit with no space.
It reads 24.0,mm
